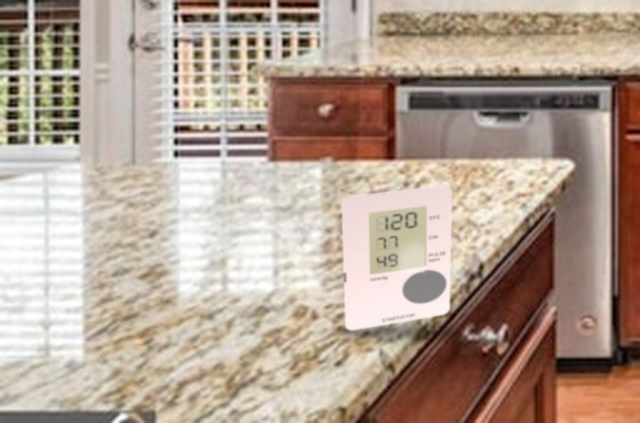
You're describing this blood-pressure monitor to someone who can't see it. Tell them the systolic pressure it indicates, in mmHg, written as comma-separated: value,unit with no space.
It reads 120,mmHg
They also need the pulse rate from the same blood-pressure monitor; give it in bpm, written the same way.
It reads 49,bpm
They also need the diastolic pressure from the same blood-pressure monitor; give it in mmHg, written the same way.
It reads 77,mmHg
